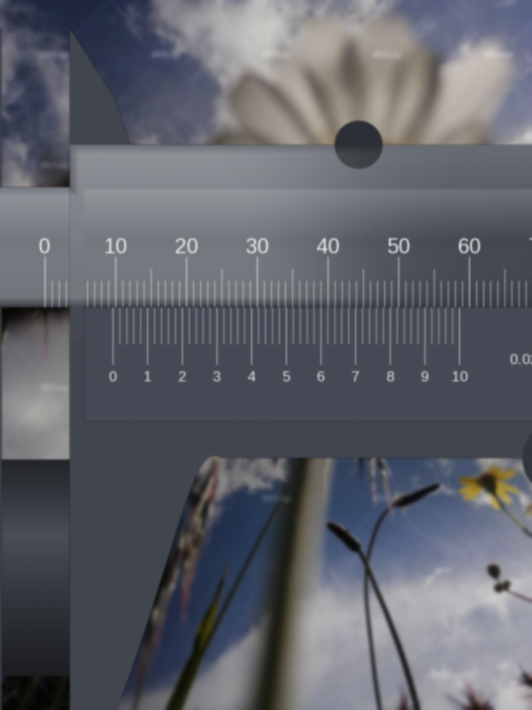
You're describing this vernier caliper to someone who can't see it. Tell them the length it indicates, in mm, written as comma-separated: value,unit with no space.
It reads 9.6,mm
